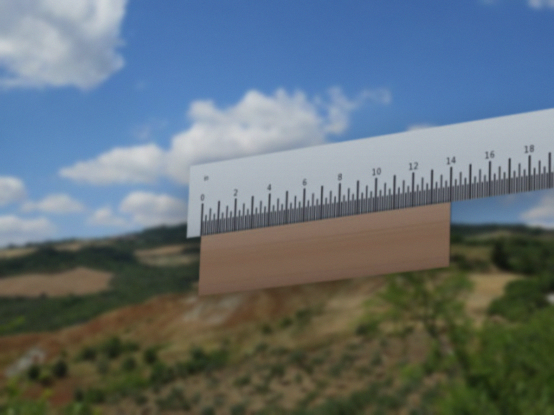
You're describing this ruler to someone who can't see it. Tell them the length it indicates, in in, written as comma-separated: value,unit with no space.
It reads 14,in
